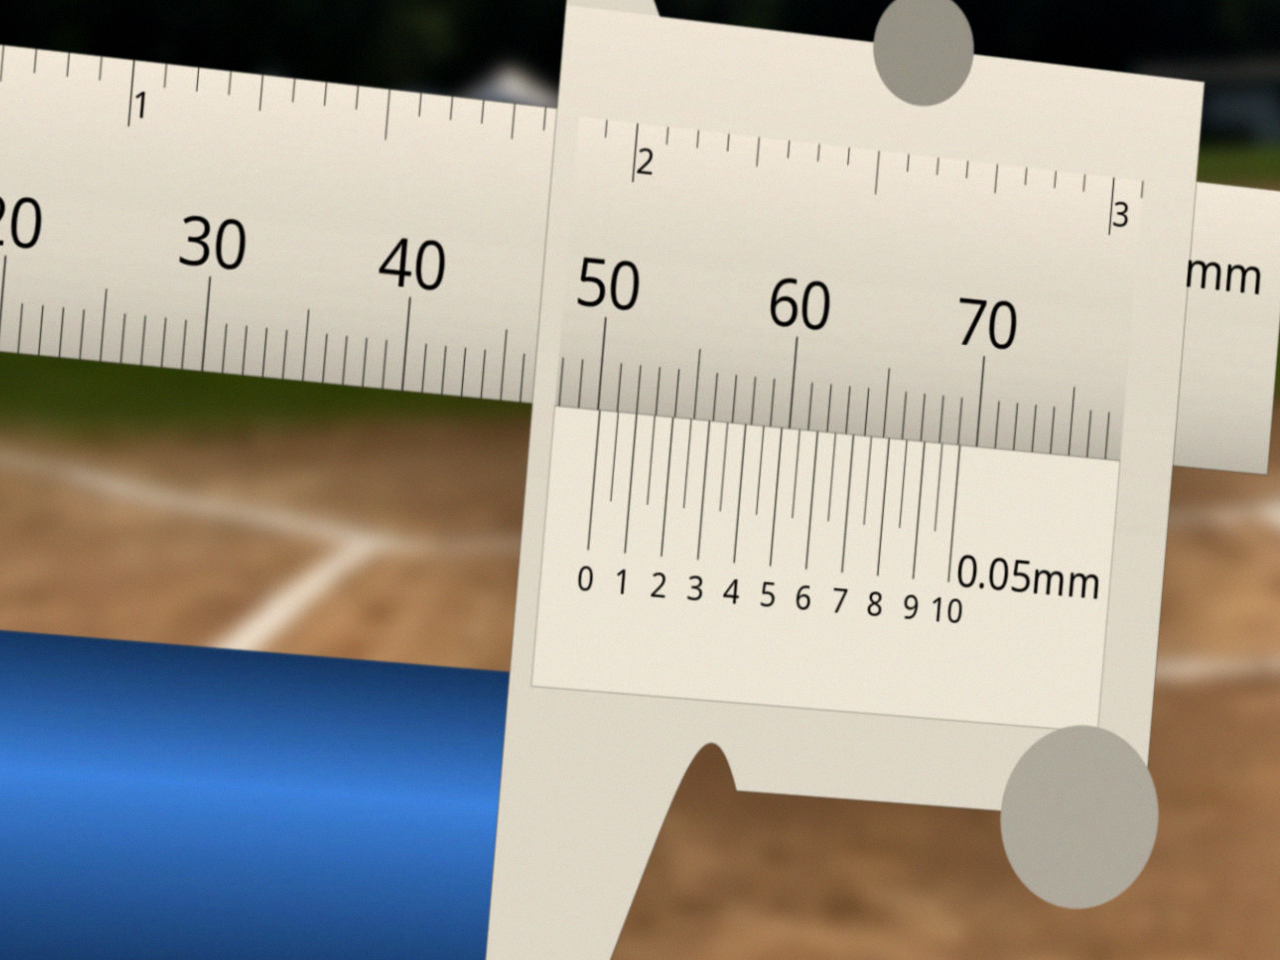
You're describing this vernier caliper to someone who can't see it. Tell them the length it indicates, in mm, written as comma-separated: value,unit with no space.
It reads 50.1,mm
